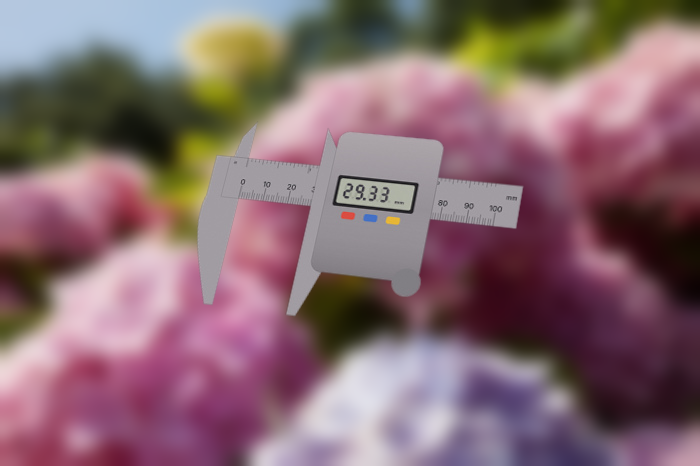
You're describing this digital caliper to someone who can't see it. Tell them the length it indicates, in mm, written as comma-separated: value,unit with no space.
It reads 29.33,mm
